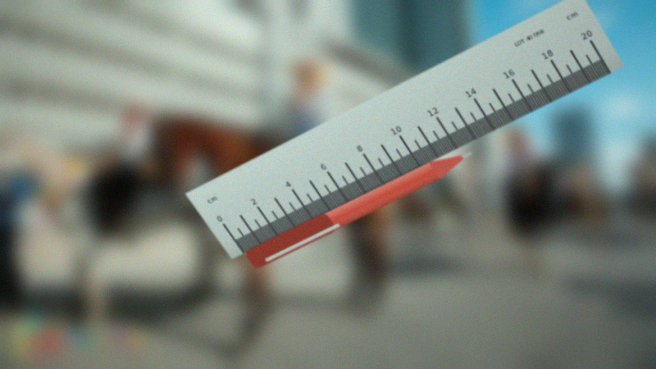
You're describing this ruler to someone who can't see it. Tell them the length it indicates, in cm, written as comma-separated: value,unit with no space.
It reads 12.5,cm
